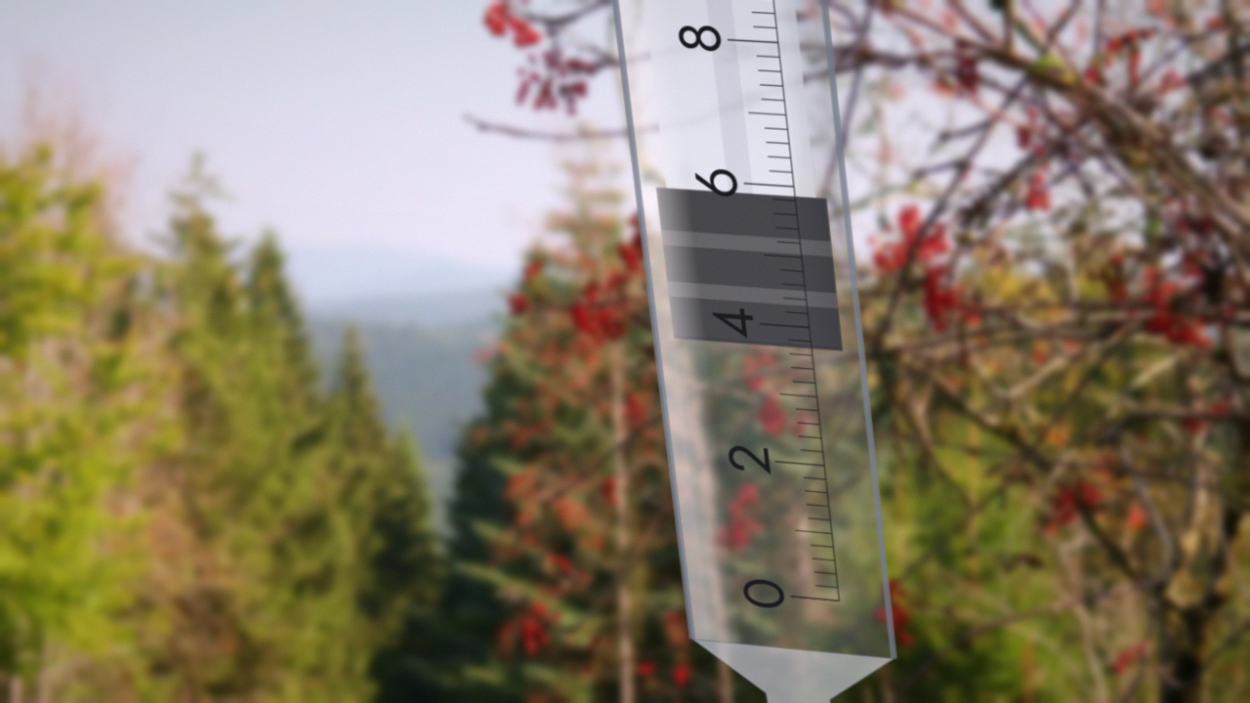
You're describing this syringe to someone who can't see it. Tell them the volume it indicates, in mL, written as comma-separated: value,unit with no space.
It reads 3.7,mL
